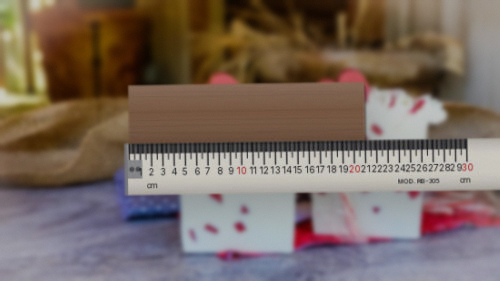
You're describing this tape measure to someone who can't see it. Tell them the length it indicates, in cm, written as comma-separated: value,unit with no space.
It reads 21,cm
